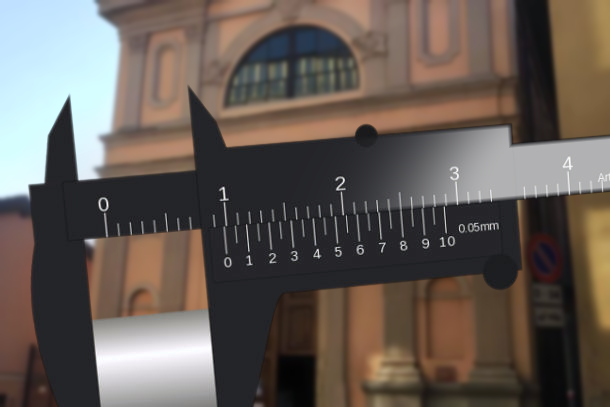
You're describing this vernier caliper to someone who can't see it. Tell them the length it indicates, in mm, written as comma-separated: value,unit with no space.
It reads 9.8,mm
